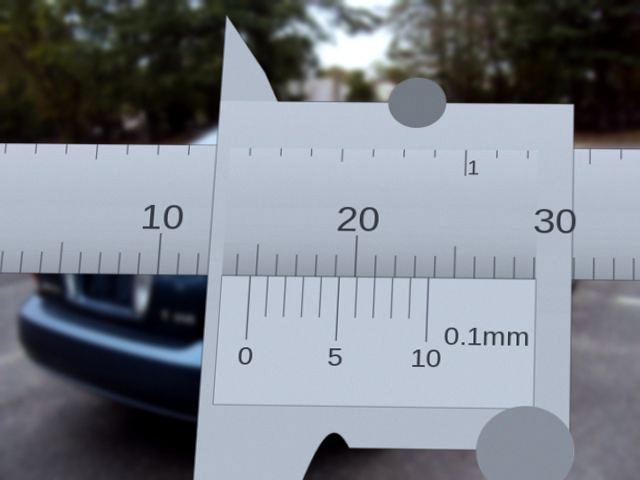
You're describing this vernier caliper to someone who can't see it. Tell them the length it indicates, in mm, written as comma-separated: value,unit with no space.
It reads 14.7,mm
